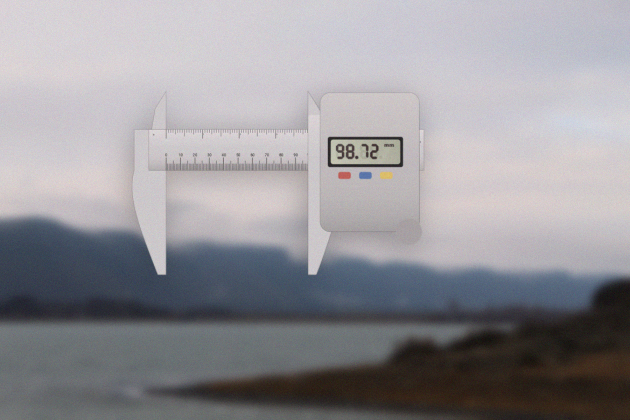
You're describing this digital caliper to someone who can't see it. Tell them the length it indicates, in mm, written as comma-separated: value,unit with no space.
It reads 98.72,mm
